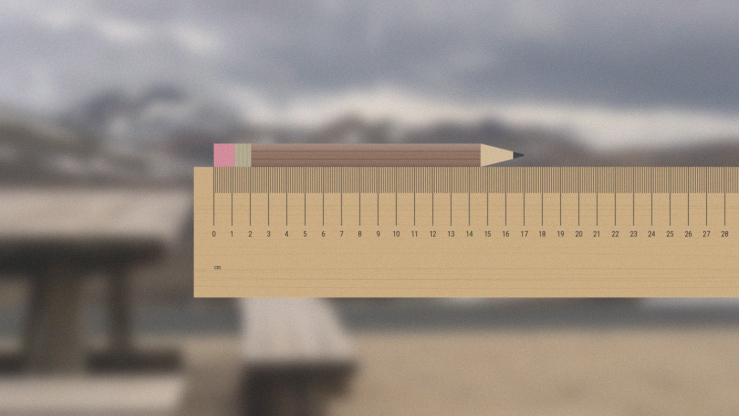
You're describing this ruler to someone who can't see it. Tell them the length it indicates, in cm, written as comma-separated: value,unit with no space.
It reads 17,cm
